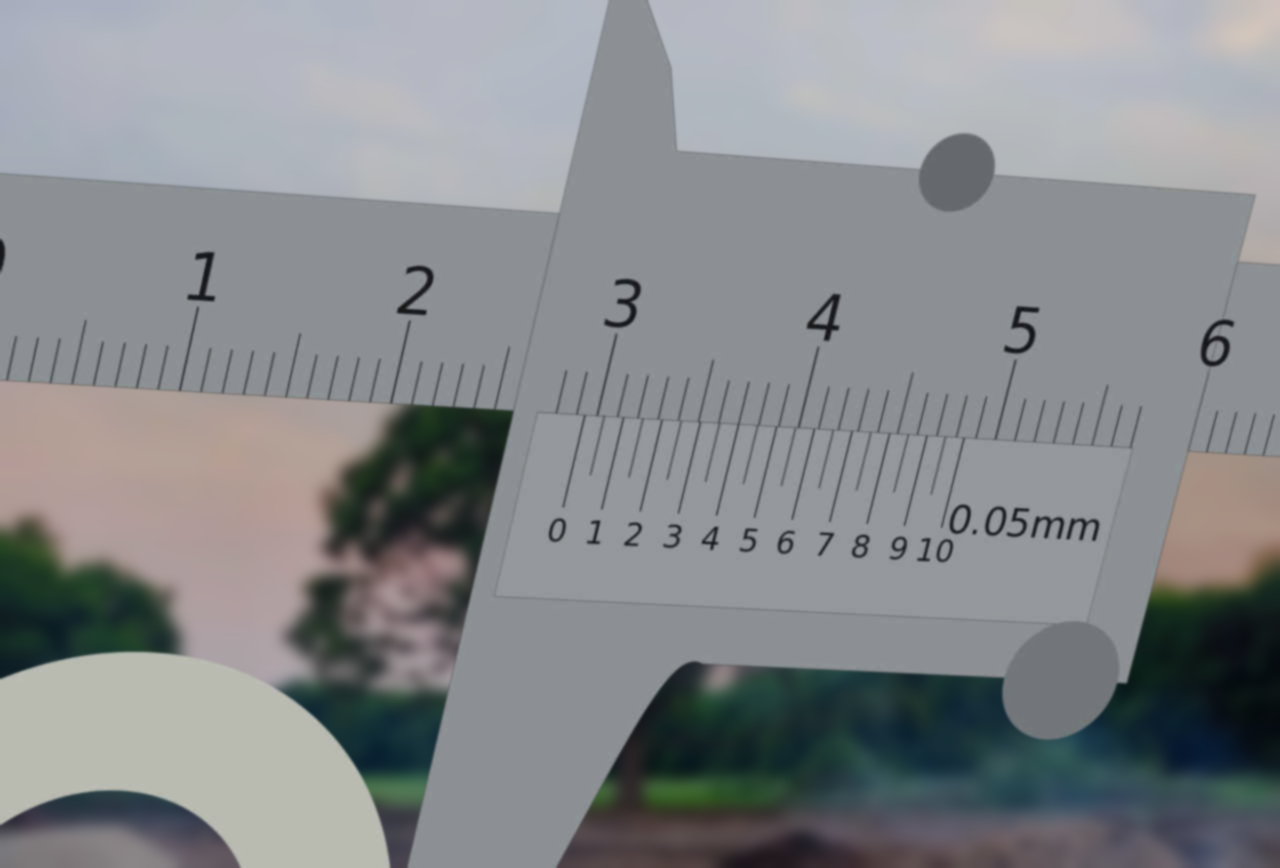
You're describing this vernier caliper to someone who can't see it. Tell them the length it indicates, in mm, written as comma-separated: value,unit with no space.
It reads 29.4,mm
